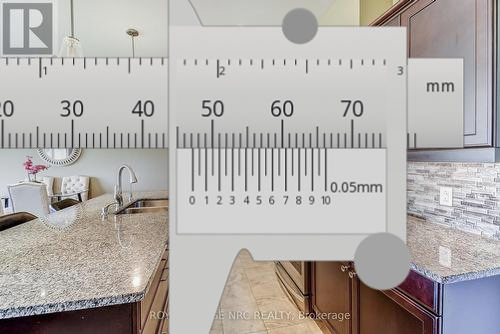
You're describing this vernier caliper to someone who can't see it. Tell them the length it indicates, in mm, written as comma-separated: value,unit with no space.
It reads 47.2,mm
